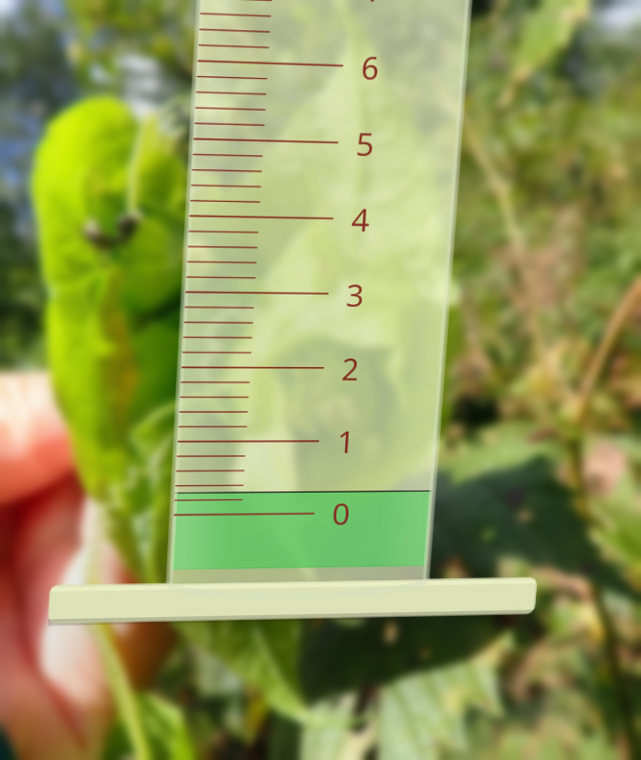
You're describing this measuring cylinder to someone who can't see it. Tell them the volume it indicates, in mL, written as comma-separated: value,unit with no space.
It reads 0.3,mL
